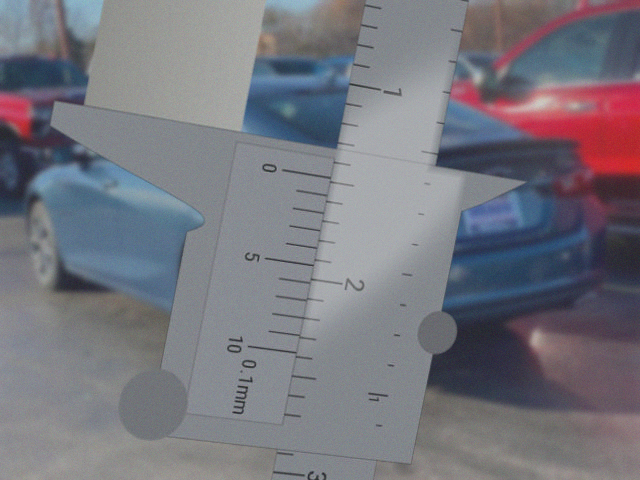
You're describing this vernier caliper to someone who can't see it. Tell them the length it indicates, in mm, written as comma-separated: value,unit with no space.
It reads 14.8,mm
